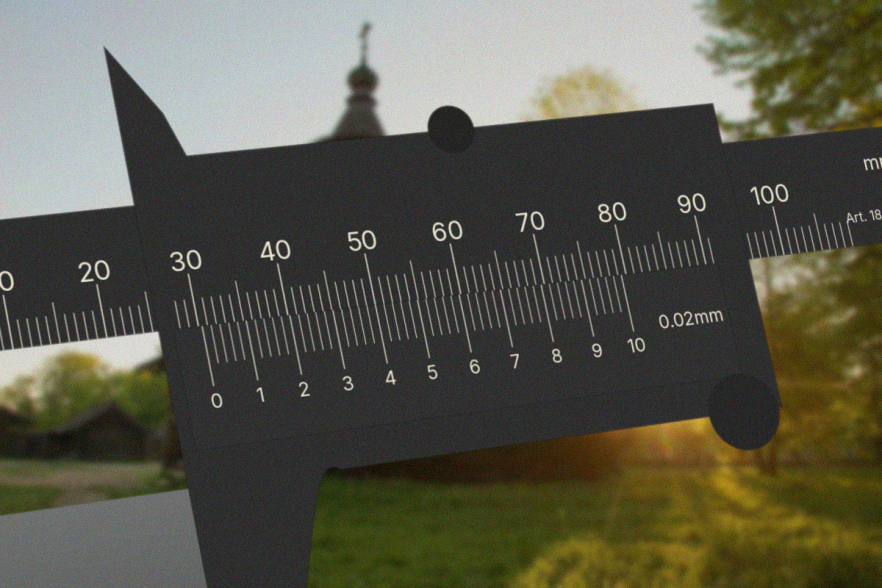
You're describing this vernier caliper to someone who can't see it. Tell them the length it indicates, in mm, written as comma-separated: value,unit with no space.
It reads 30.4,mm
